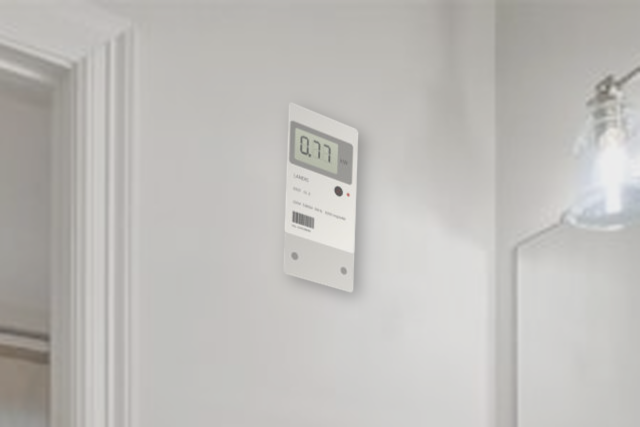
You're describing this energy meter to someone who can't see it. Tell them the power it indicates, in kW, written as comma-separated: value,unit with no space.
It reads 0.77,kW
